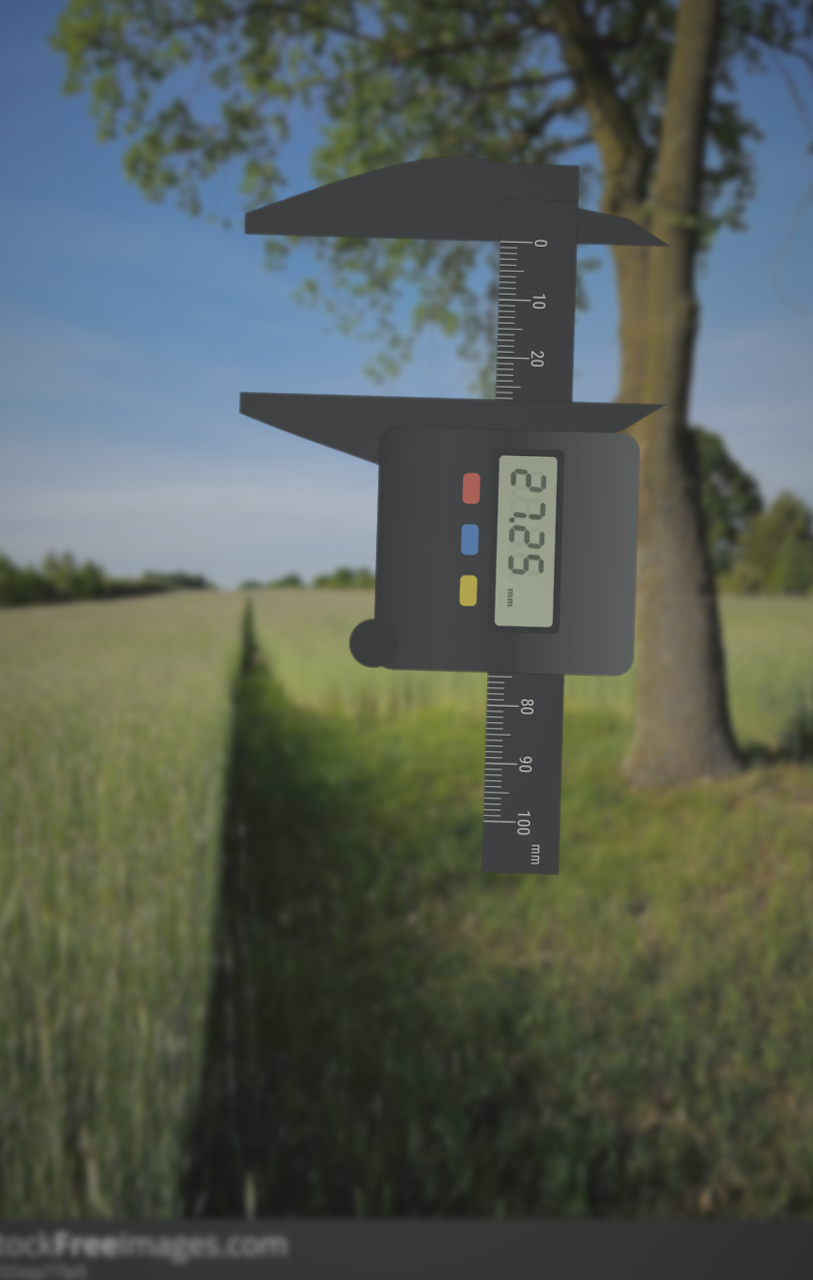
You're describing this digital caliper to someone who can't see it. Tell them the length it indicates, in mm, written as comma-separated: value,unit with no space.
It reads 27.25,mm
